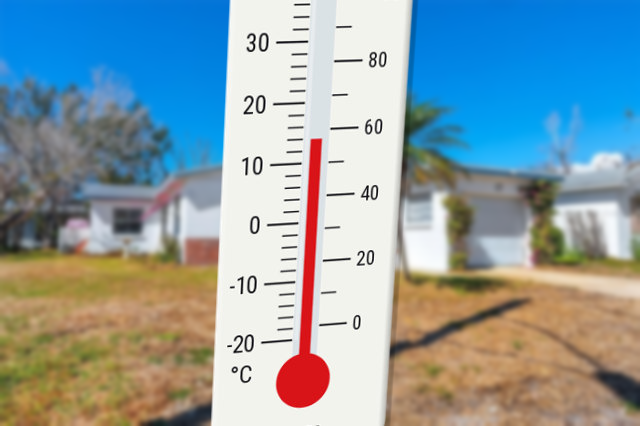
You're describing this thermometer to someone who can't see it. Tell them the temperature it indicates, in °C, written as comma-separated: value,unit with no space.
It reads 14,°C
